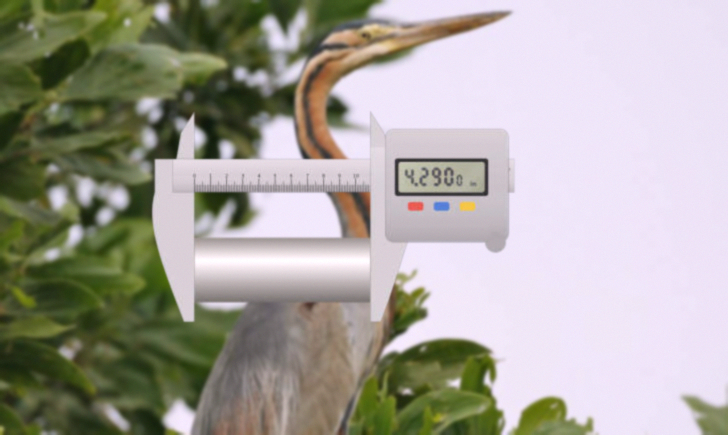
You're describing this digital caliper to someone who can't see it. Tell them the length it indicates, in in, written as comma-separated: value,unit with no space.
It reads 4.2900,in
